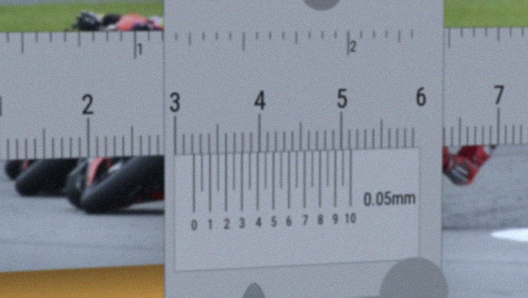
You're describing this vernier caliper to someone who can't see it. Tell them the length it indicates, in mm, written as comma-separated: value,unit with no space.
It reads 32.2,mm
